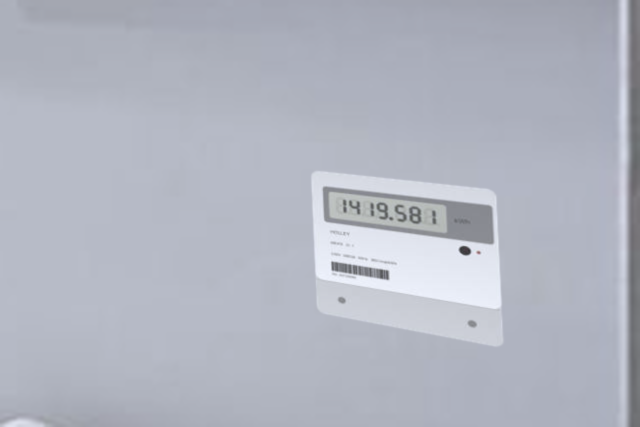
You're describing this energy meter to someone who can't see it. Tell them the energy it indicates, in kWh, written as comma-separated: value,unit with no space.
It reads 1419.581,kWh
